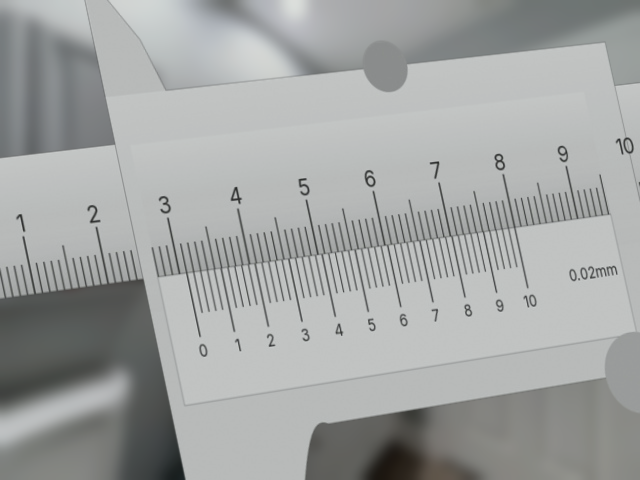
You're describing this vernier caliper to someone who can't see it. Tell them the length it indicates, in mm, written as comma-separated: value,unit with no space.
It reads 31.0,mm
